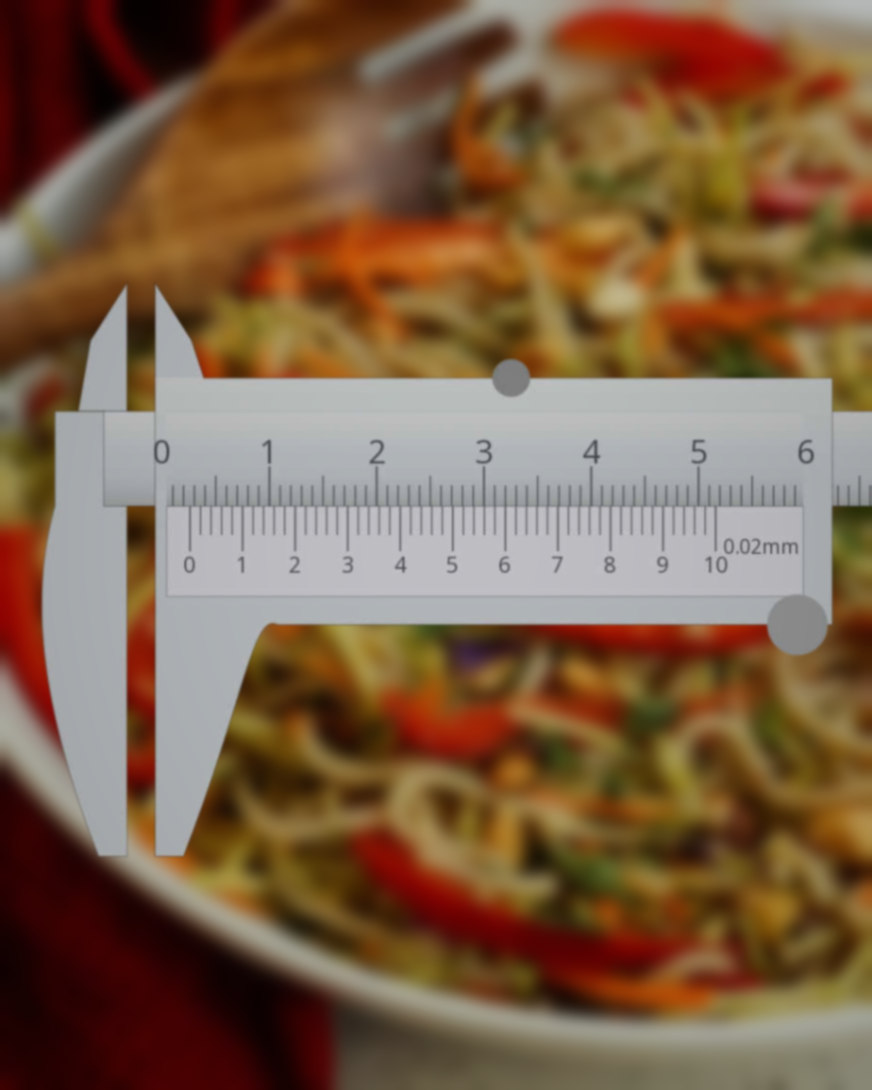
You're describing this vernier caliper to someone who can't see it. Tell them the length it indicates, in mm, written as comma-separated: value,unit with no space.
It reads 2.6,mm
